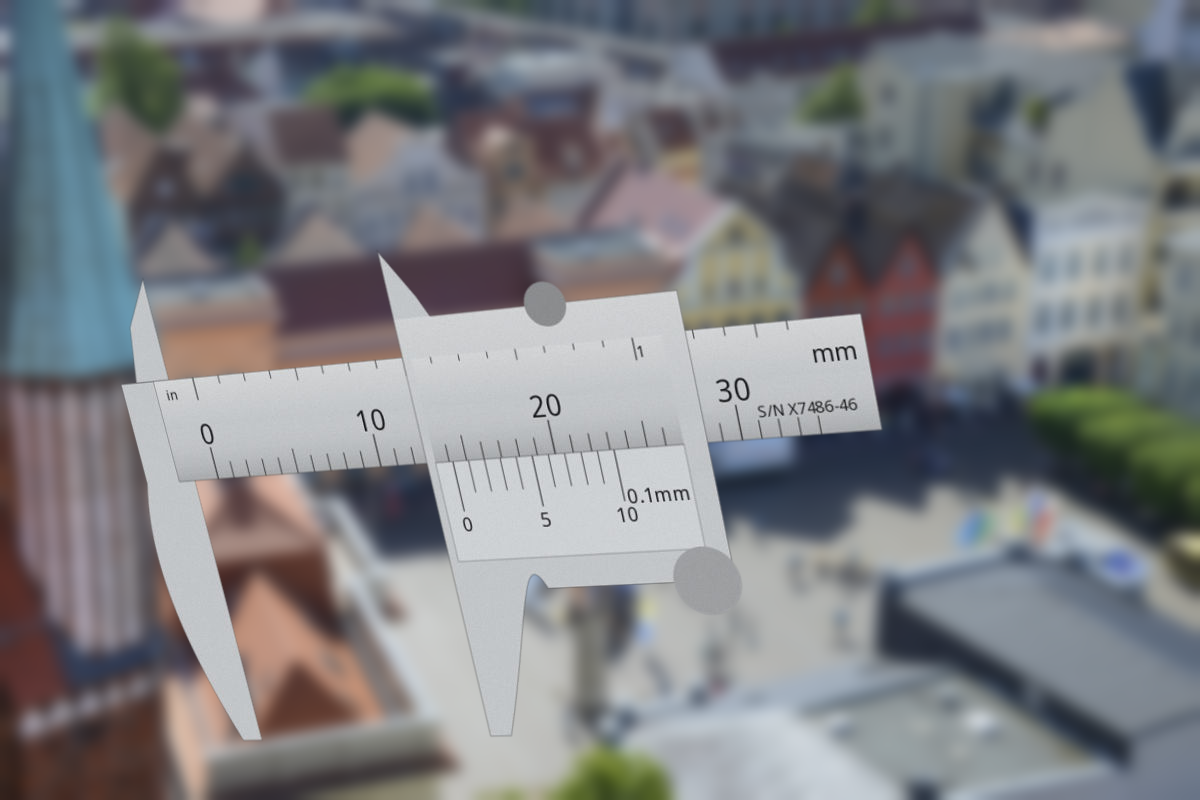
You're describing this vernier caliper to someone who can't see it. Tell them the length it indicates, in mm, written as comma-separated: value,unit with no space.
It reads 14.2,mm
